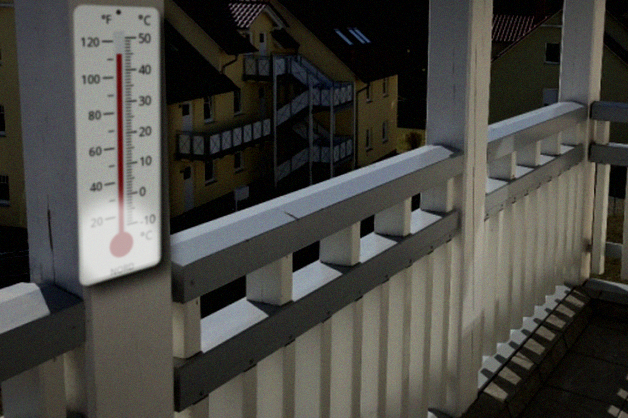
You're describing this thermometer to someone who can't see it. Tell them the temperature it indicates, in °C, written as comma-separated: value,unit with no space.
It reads 45,°C
